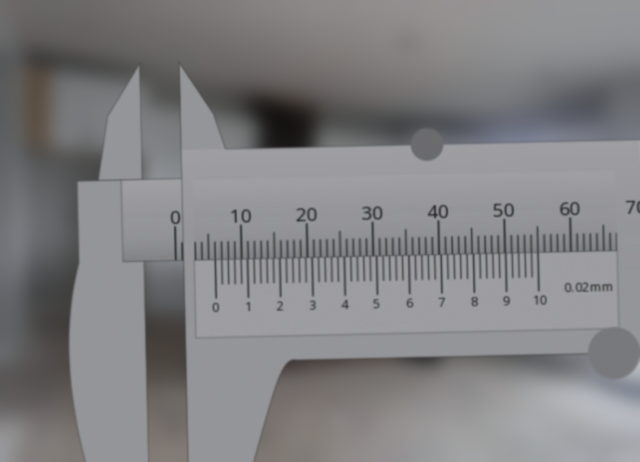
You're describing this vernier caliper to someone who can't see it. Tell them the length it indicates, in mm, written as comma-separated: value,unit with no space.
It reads 6.0,mm
